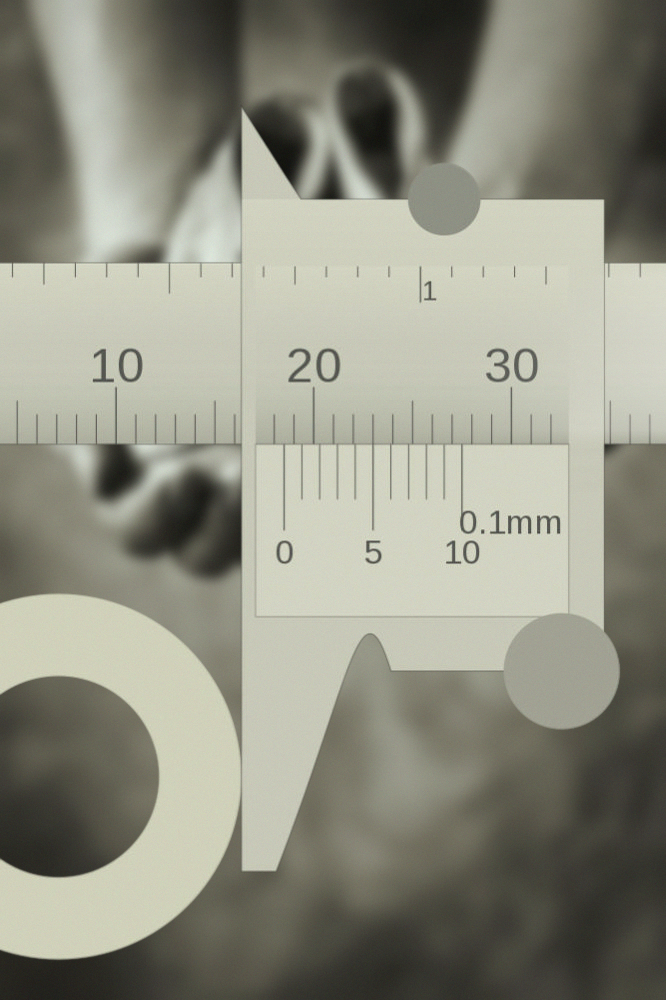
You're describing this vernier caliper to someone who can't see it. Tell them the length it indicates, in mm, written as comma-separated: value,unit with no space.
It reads 18.5,mm
